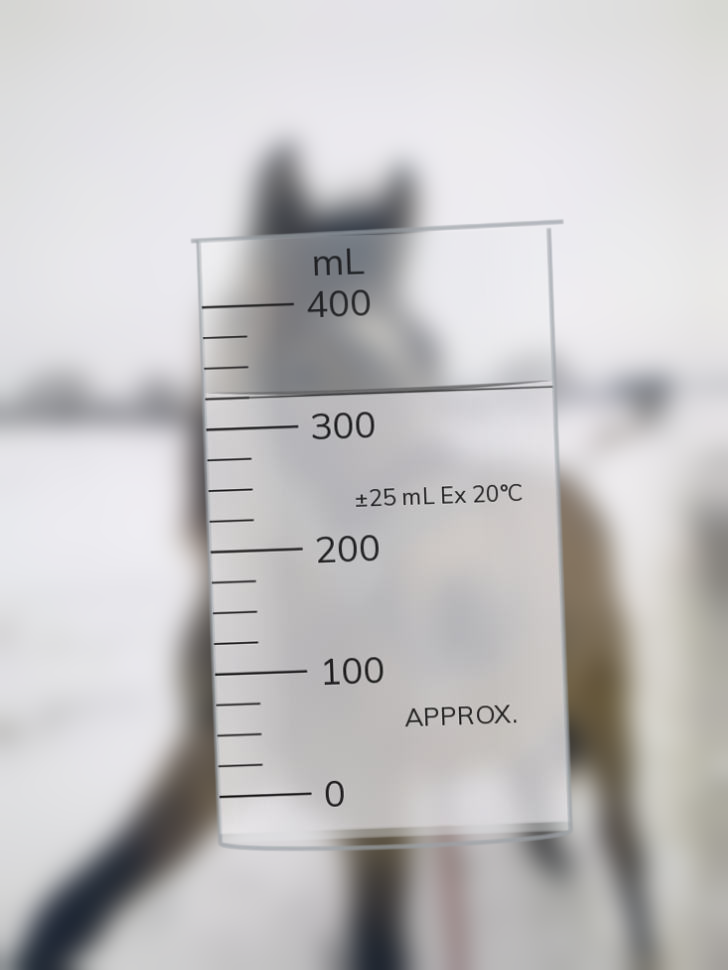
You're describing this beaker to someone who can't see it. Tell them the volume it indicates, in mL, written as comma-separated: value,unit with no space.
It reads 325,mL
